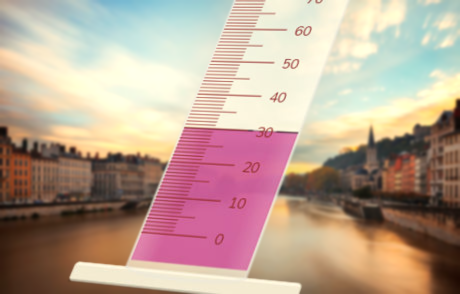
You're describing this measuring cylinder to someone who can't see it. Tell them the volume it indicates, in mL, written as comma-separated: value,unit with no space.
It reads 30,mL
